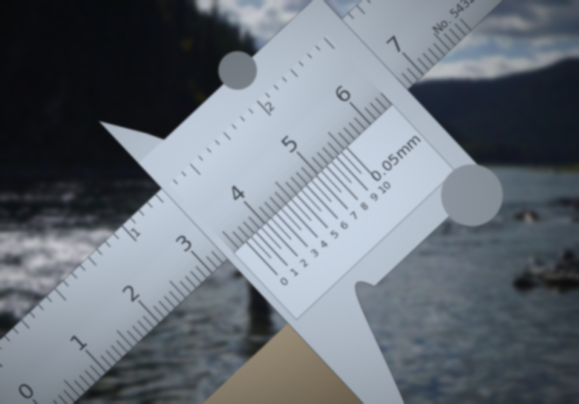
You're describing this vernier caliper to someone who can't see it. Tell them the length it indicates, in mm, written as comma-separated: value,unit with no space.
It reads 36.4,mm
